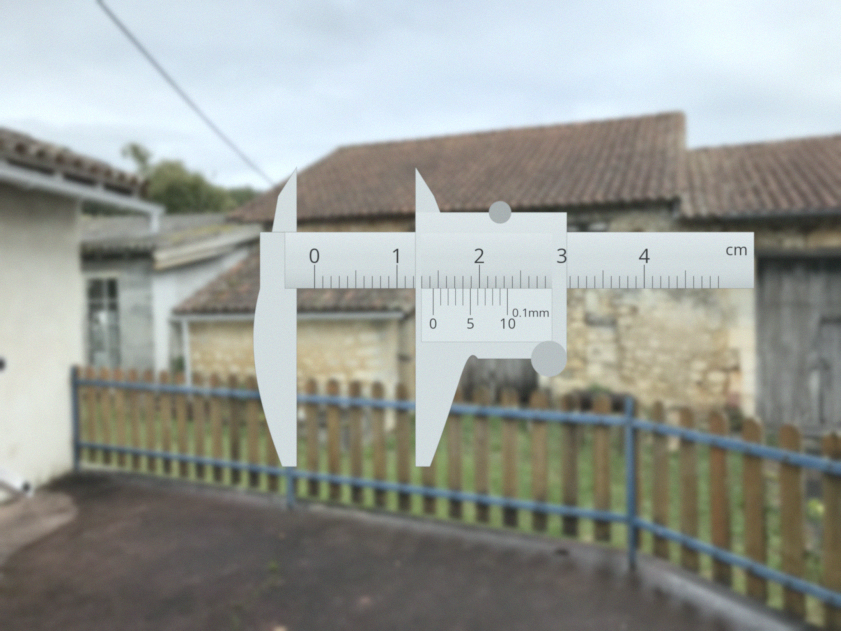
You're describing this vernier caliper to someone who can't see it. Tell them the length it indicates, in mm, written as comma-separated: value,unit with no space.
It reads 14.4,mm
